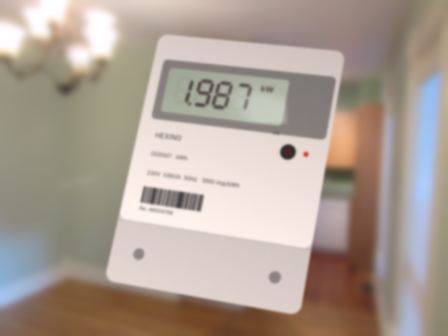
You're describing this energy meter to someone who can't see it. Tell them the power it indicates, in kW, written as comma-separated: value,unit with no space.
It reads 1.987,kW
